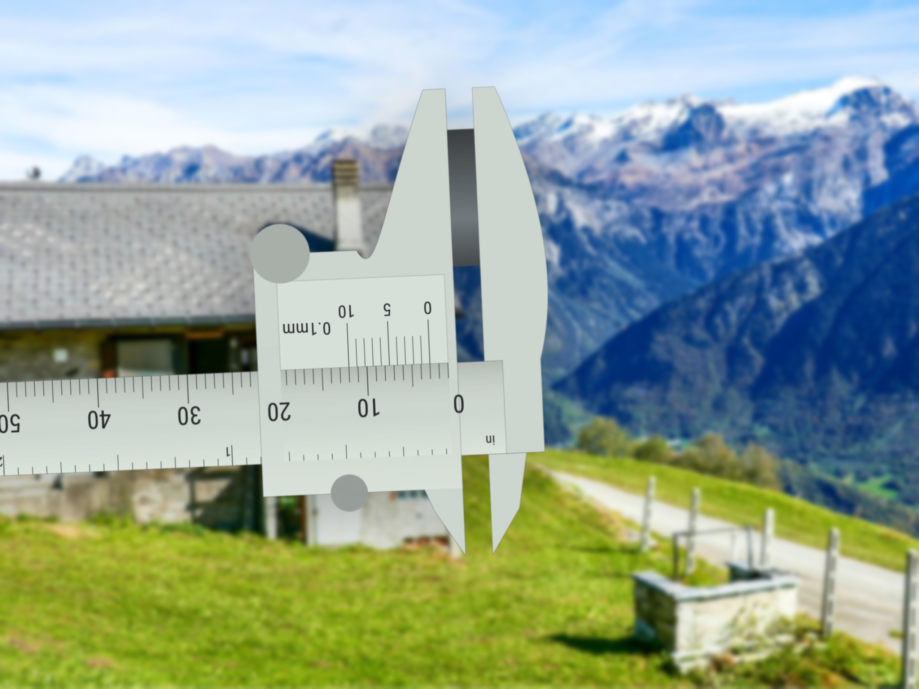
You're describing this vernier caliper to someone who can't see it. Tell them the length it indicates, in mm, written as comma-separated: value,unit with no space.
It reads 3.0,mm
